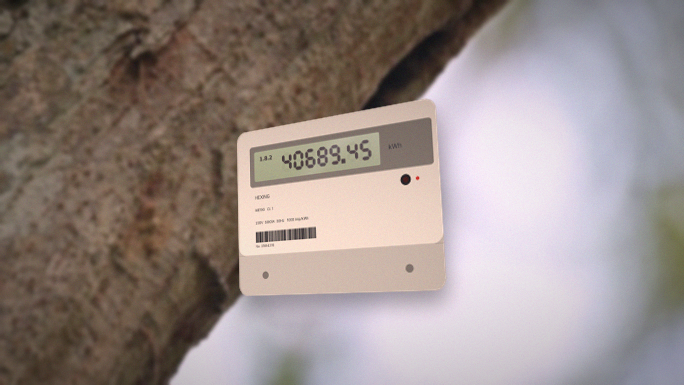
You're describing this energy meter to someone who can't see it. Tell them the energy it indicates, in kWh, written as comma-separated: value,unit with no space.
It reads 40689.45,kWh
